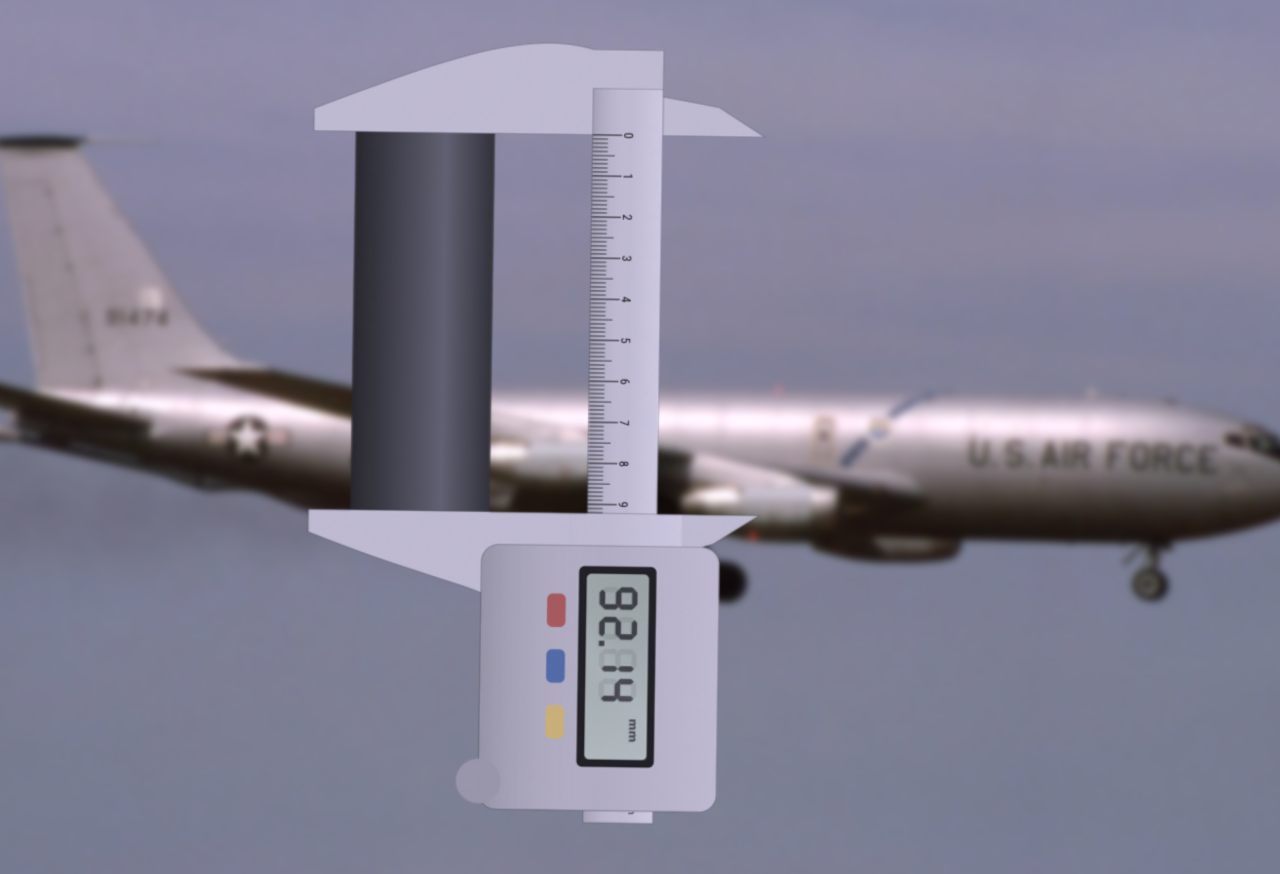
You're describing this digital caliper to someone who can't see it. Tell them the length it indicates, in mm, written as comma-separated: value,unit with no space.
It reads 92.14,mm
